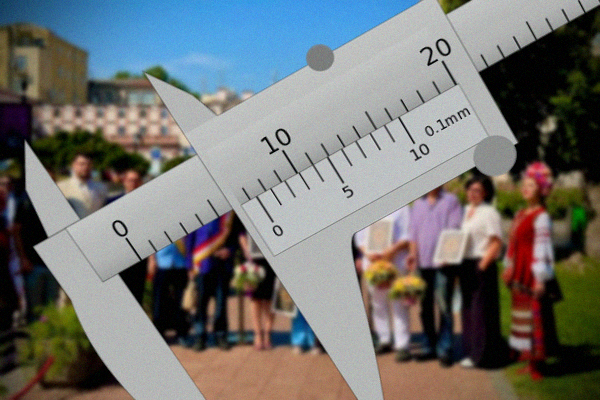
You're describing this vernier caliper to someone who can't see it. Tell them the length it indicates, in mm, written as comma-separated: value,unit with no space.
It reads 7.4,mm
